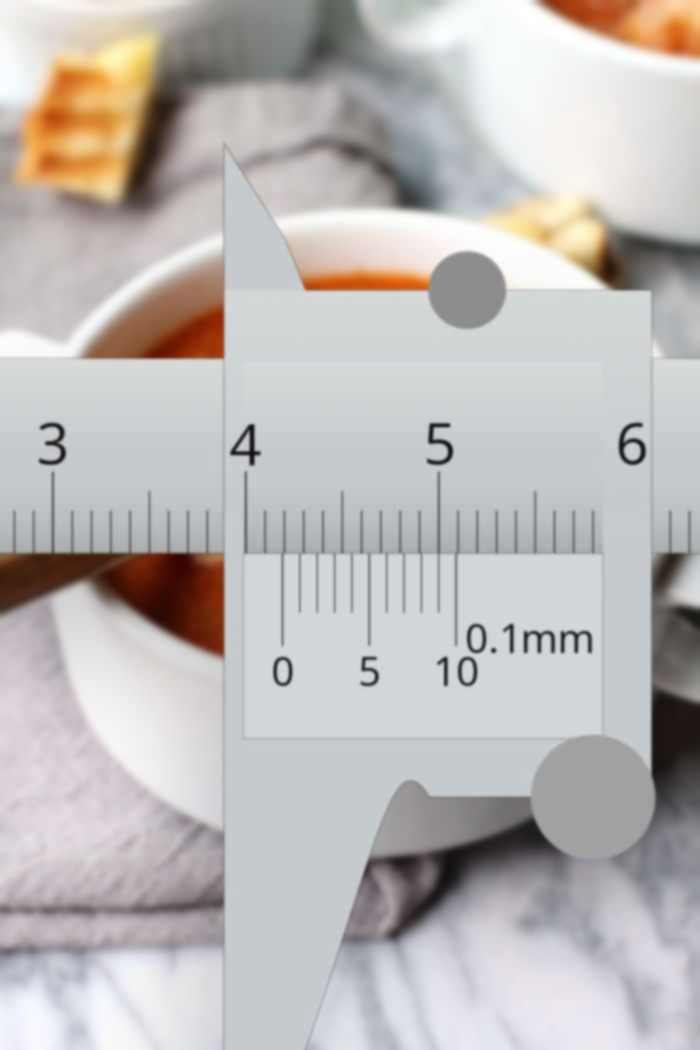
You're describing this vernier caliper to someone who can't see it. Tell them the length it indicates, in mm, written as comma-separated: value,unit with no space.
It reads 41.9,mm
